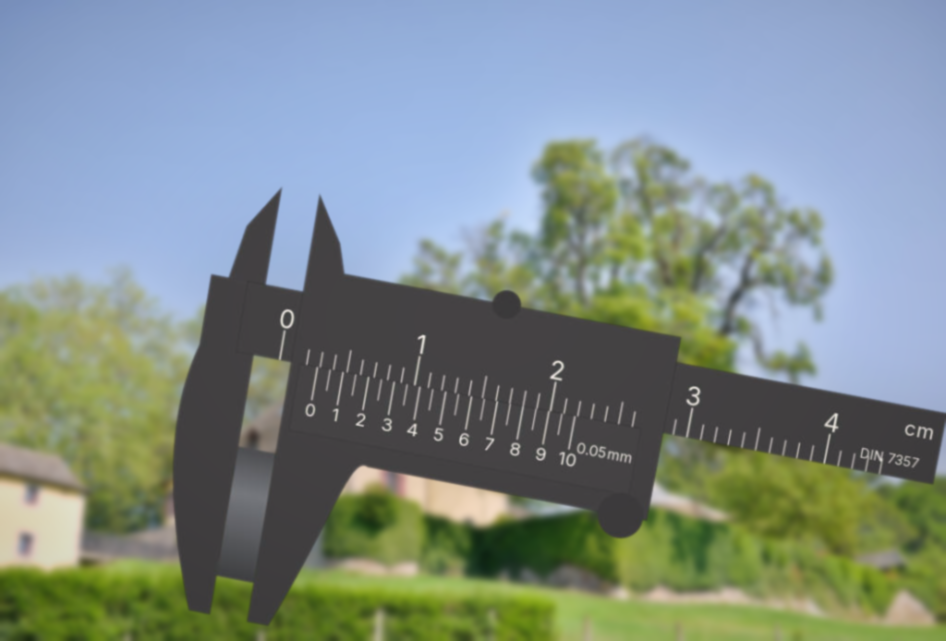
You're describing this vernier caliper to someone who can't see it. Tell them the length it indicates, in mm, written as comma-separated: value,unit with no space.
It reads 2.8,mm
